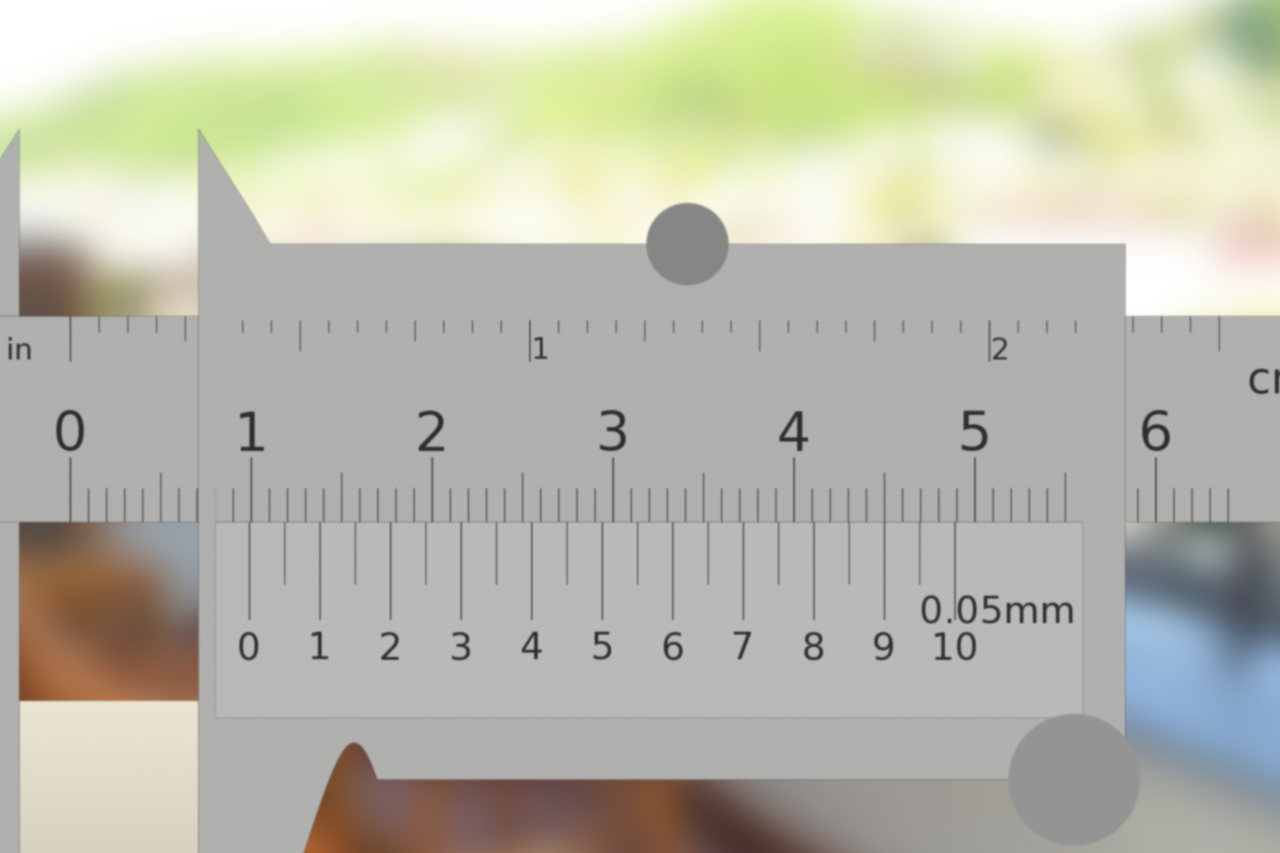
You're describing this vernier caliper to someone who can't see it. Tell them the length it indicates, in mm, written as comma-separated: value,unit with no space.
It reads 9.9,mm
